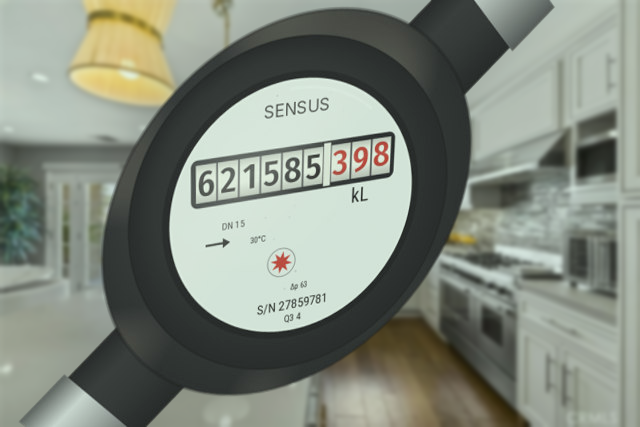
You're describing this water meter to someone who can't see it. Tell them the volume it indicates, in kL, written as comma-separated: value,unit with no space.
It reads 621585.398,kL
